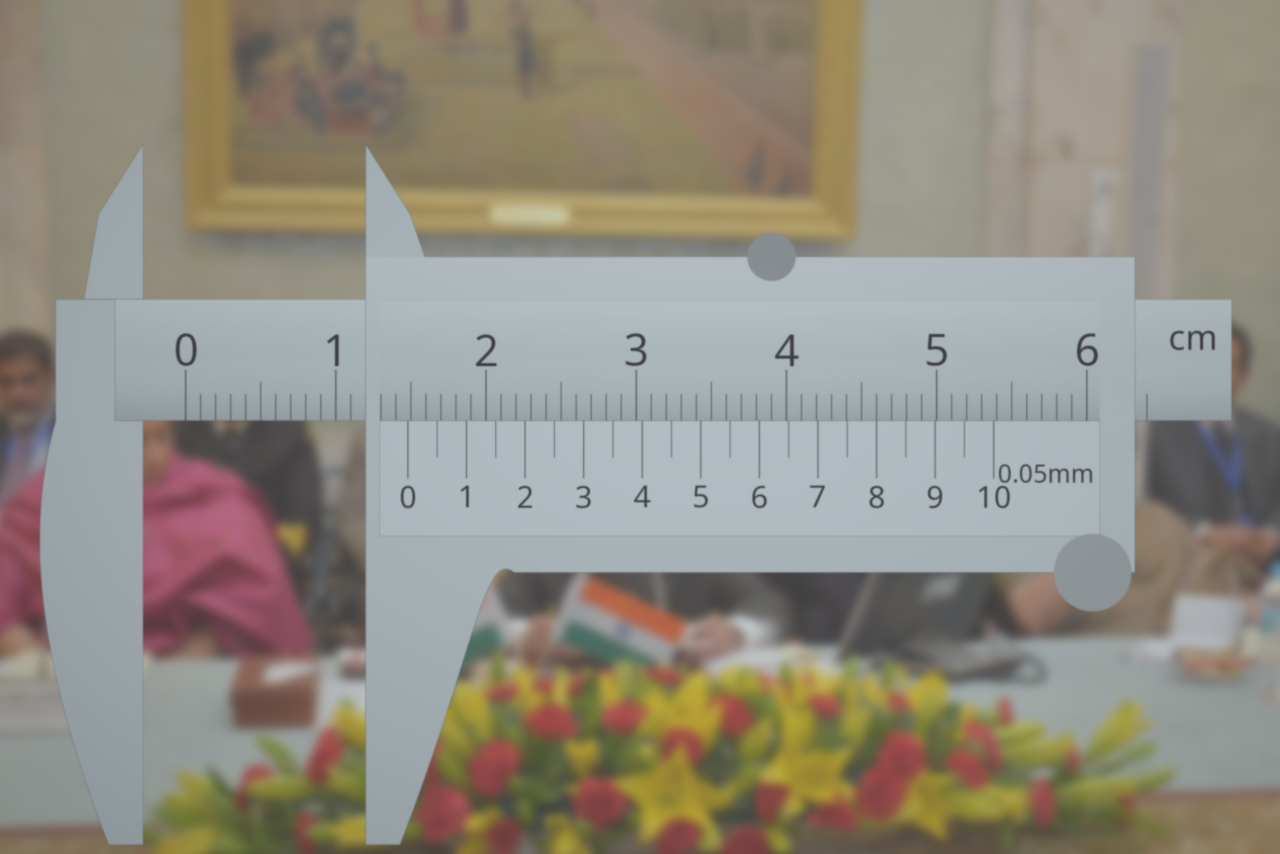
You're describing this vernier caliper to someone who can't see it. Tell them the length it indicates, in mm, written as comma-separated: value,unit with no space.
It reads 14.8,mm
